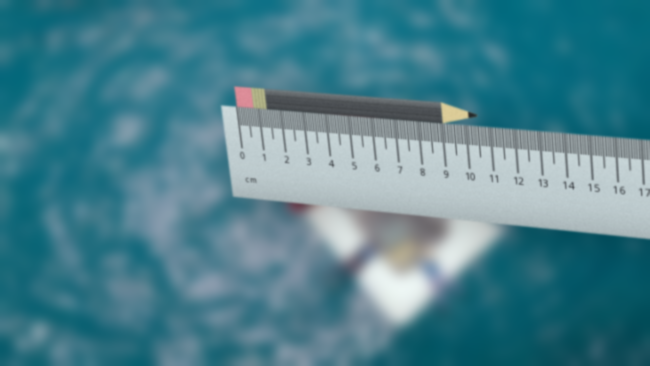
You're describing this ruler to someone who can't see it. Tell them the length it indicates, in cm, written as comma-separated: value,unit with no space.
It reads 10.5,cm
